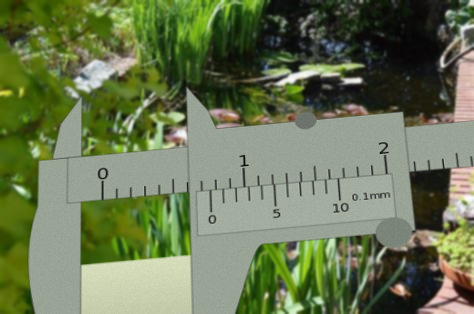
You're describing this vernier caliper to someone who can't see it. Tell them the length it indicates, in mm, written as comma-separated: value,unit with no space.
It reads 7.6,mm
